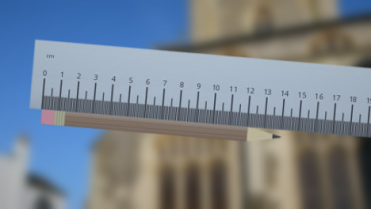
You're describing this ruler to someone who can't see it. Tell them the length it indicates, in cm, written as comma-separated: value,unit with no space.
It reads 14,cm
